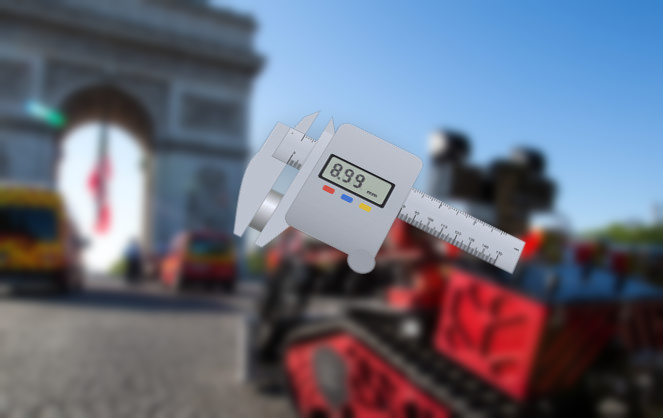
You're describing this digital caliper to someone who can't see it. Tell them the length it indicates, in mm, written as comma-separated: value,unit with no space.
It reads 8.99,mm
